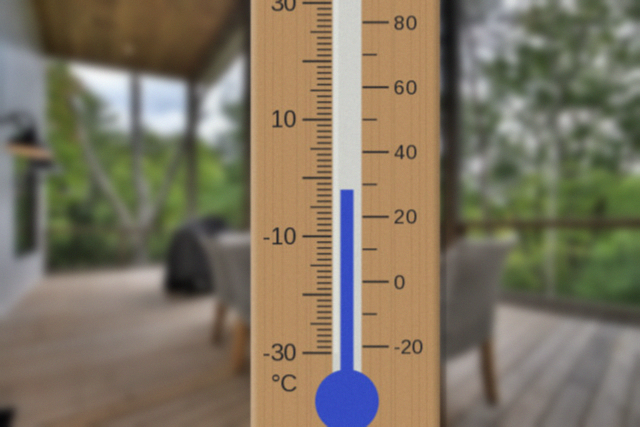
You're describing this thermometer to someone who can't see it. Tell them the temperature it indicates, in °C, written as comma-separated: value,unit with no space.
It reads -2,°C
